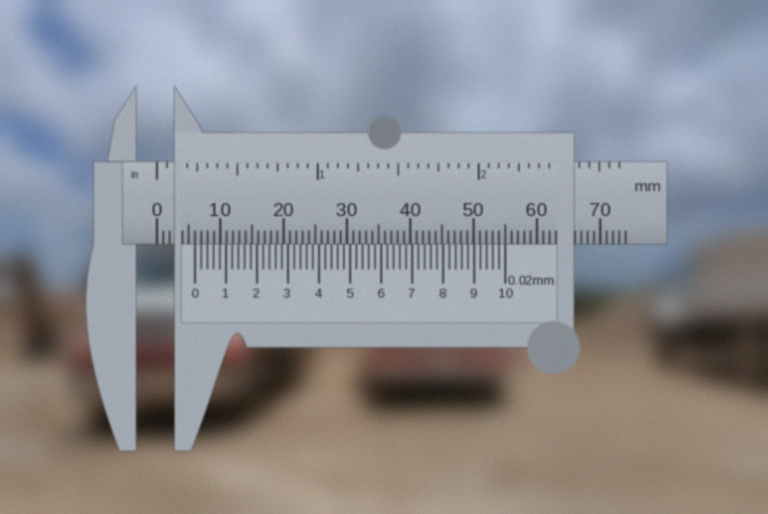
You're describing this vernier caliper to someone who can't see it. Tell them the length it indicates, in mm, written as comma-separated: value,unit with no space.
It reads 6.0,mm
